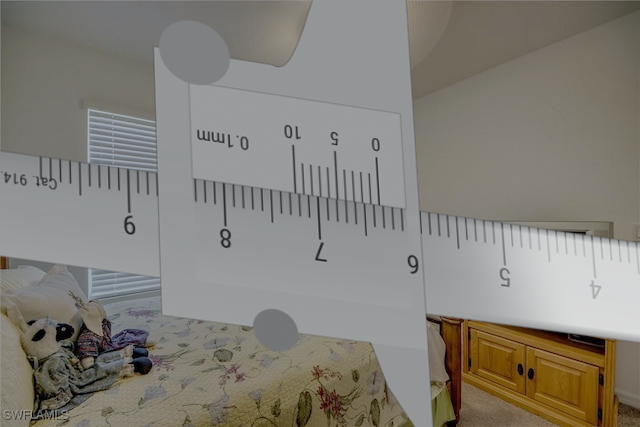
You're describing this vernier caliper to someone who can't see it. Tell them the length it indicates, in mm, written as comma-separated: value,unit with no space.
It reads 63.4,mm
